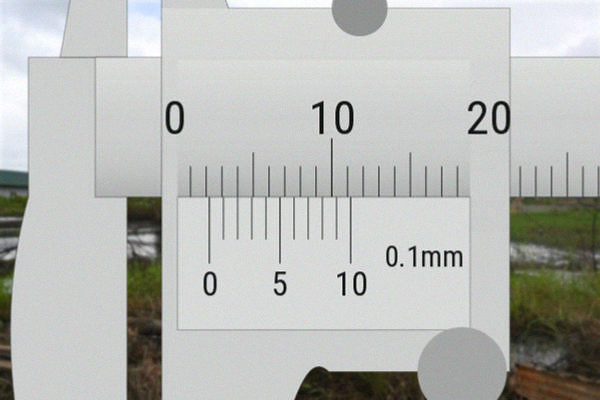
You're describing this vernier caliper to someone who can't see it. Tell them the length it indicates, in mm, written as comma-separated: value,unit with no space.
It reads 2.2,mm
